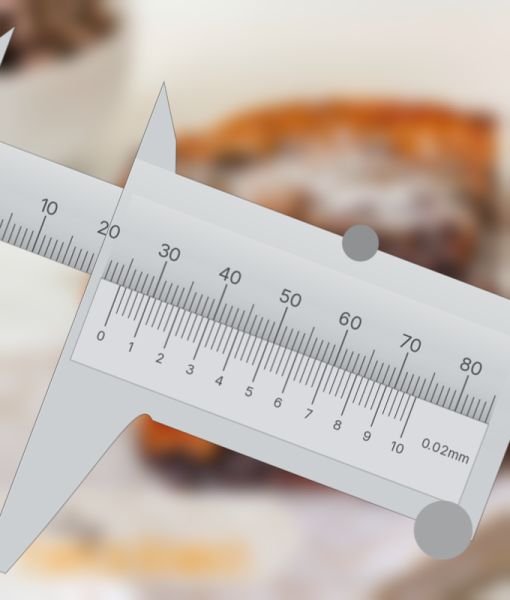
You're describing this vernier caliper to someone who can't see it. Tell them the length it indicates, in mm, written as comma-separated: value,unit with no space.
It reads 24.6,mm
